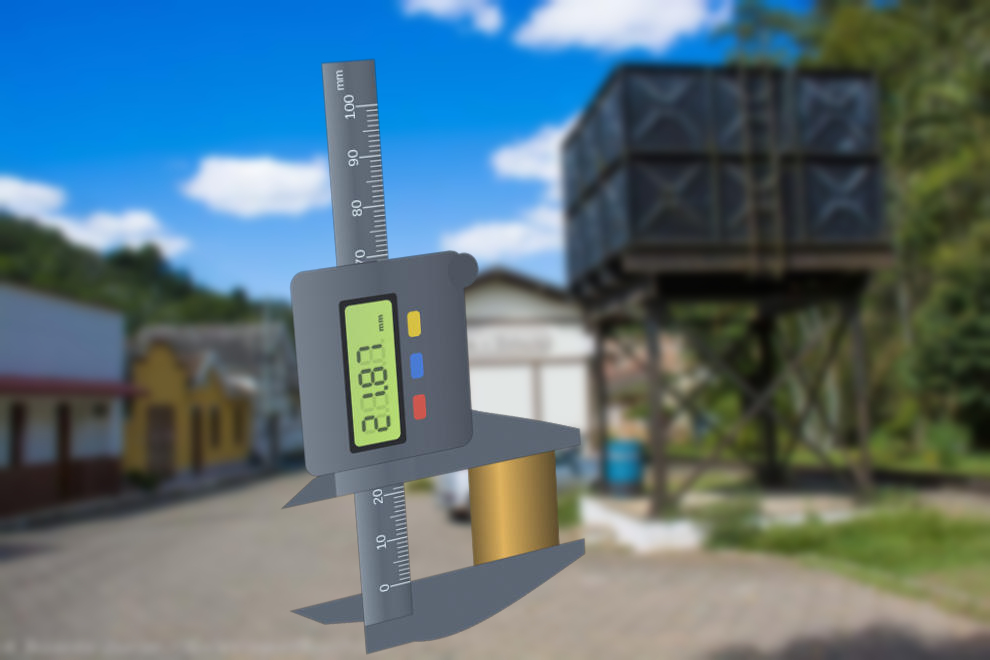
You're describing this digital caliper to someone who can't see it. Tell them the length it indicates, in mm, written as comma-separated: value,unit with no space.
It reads 21.87,mm
